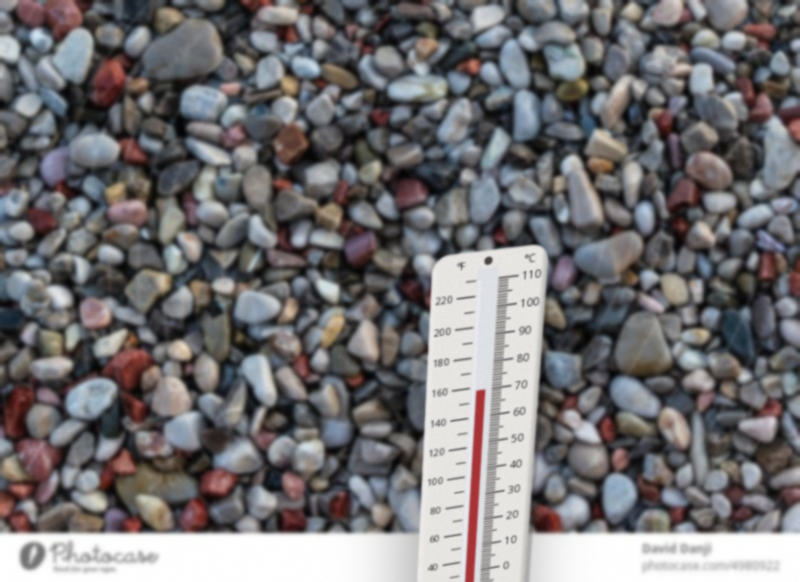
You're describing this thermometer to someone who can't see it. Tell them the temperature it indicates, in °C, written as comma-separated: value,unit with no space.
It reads 70,°C
